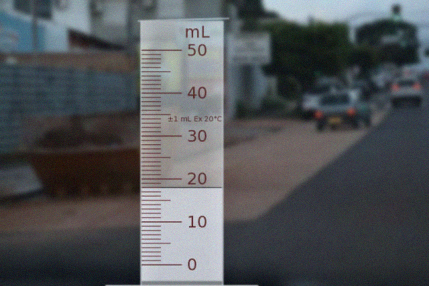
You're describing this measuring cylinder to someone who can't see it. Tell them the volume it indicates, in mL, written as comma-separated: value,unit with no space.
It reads 18,mL
